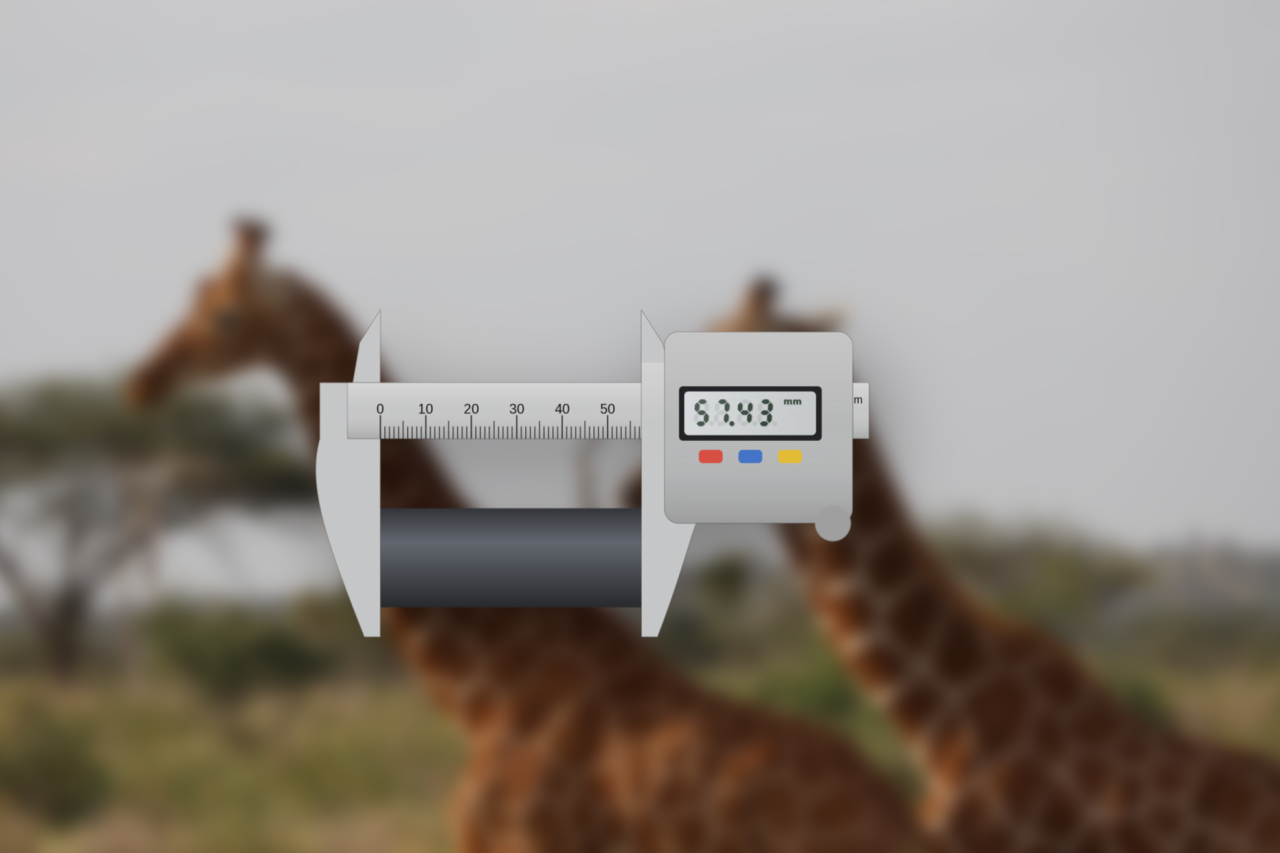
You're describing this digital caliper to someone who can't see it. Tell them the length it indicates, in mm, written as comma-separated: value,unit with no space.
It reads 57.43,mm
